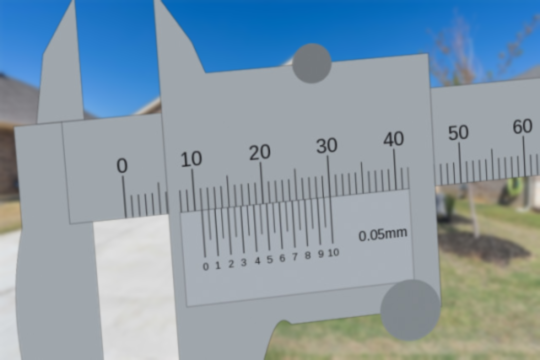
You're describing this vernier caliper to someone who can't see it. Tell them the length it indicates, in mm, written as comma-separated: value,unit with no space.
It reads 11.0,mm
